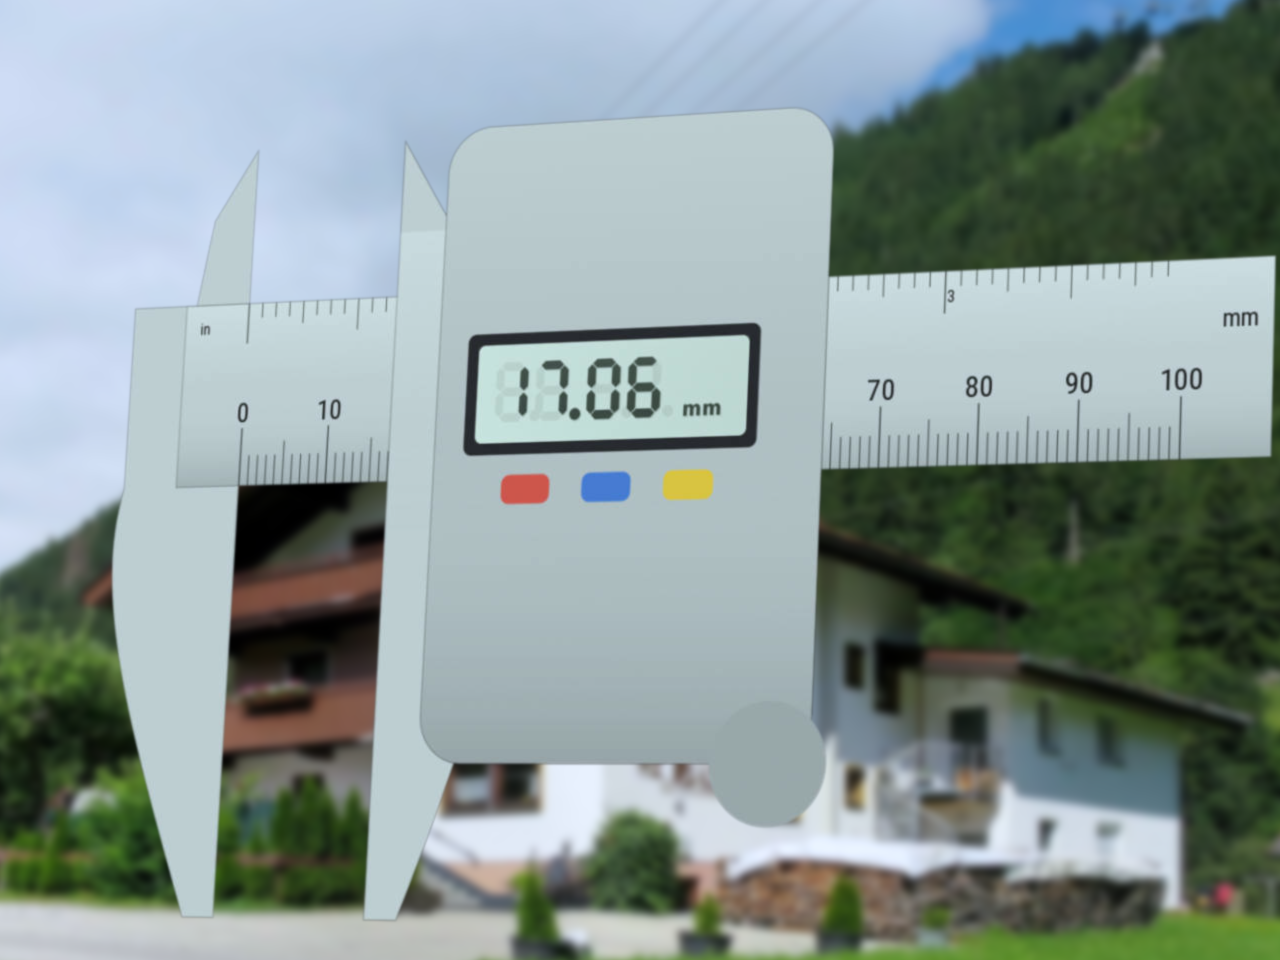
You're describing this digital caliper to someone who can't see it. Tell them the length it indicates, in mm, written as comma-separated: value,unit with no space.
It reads 17.06,mm
